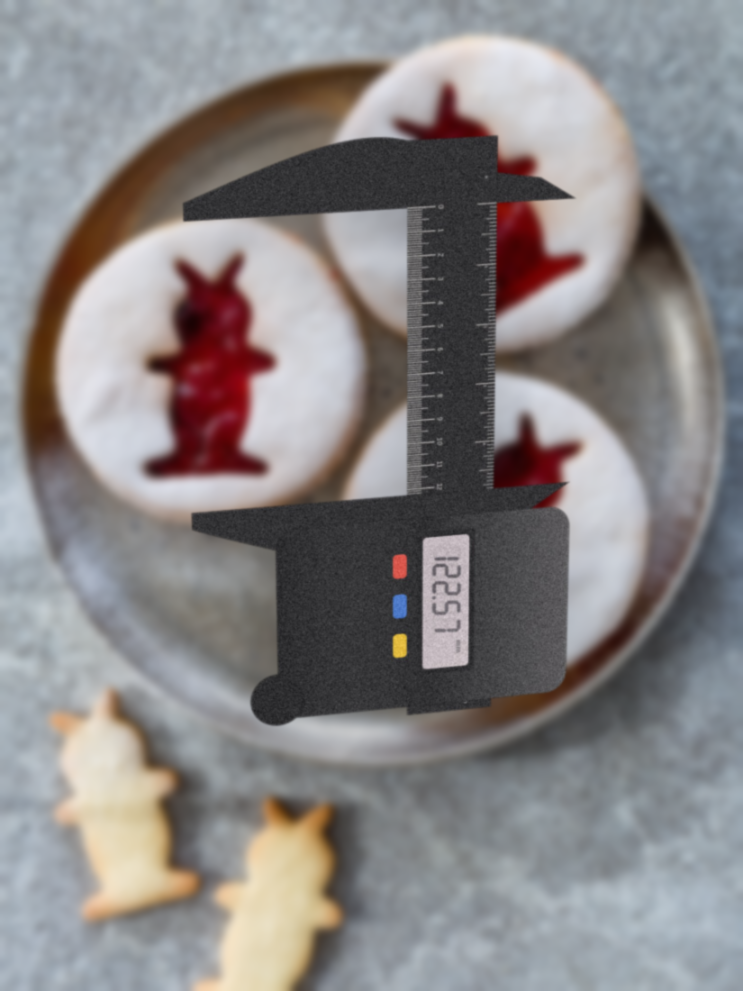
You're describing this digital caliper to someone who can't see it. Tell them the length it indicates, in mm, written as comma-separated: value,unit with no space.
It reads 122.57,mm
